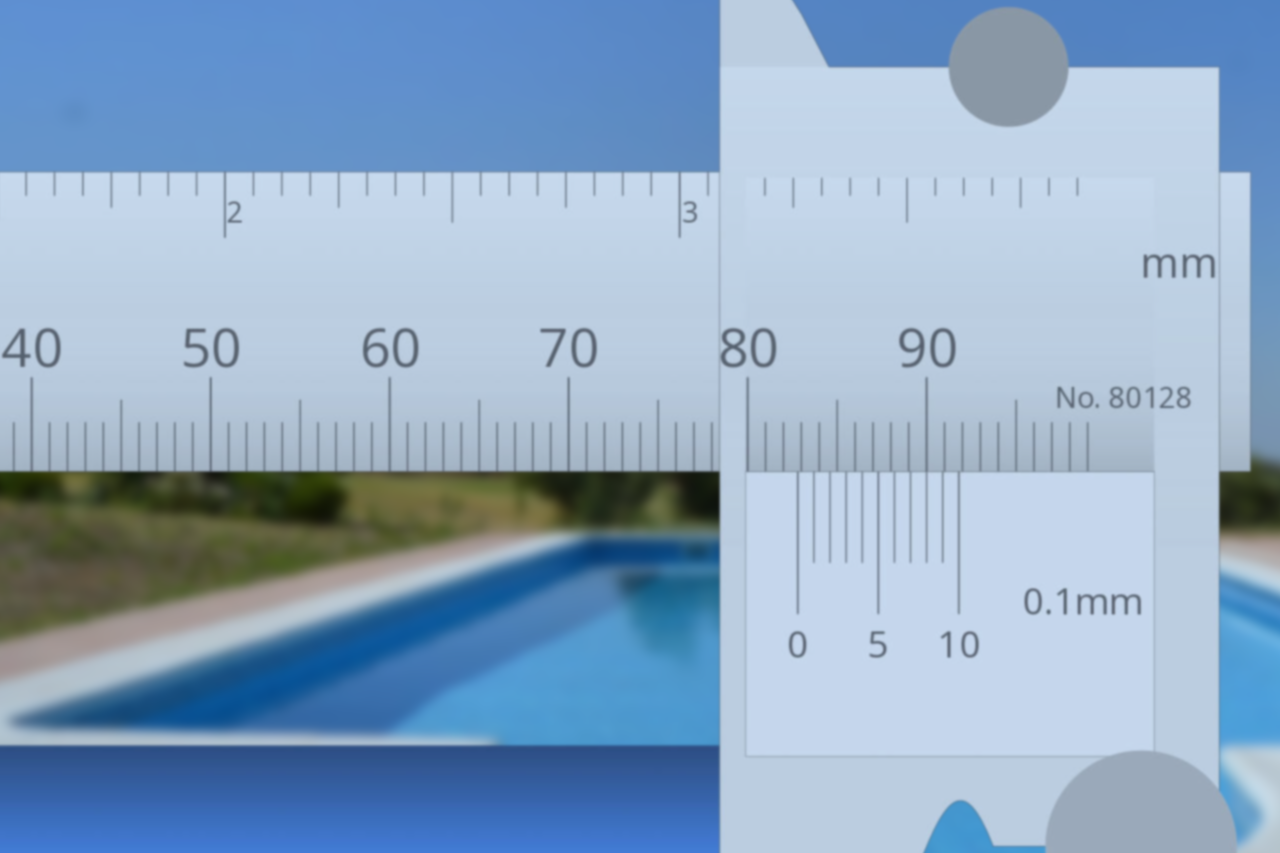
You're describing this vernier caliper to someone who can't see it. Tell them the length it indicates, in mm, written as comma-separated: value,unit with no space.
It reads 82.8,mm
